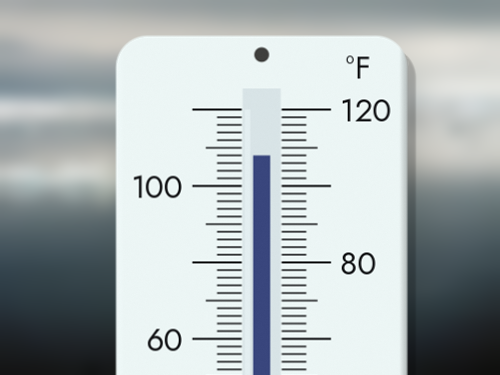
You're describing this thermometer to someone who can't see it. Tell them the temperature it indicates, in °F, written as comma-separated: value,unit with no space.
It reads 108,°F
